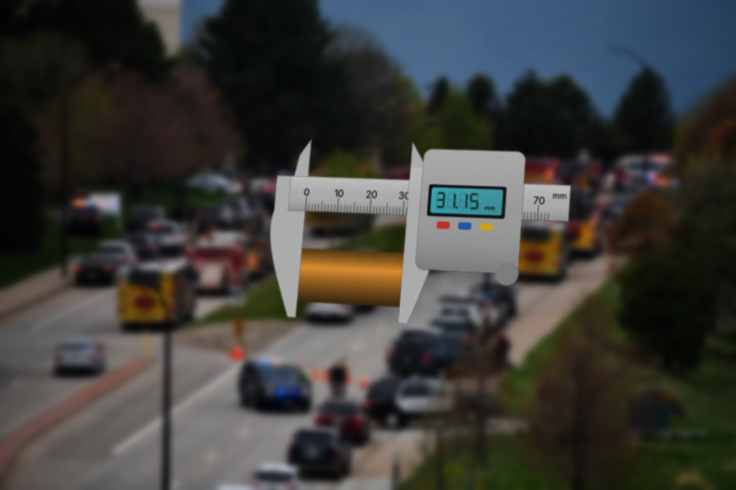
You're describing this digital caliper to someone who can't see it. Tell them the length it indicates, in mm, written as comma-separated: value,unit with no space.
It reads 31.15,mm
